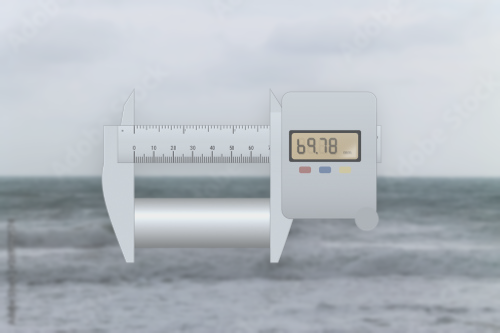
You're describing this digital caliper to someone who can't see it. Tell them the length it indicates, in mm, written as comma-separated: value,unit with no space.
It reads 69.78,mm
